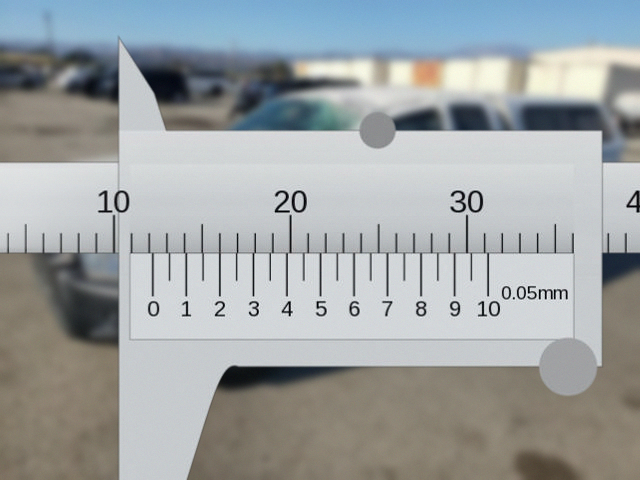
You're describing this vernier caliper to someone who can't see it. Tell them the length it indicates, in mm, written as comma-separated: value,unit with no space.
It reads 12.2,mm
